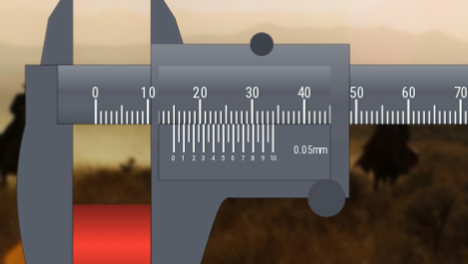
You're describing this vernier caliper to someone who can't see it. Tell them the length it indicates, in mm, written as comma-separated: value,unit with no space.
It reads 15.0,mm
